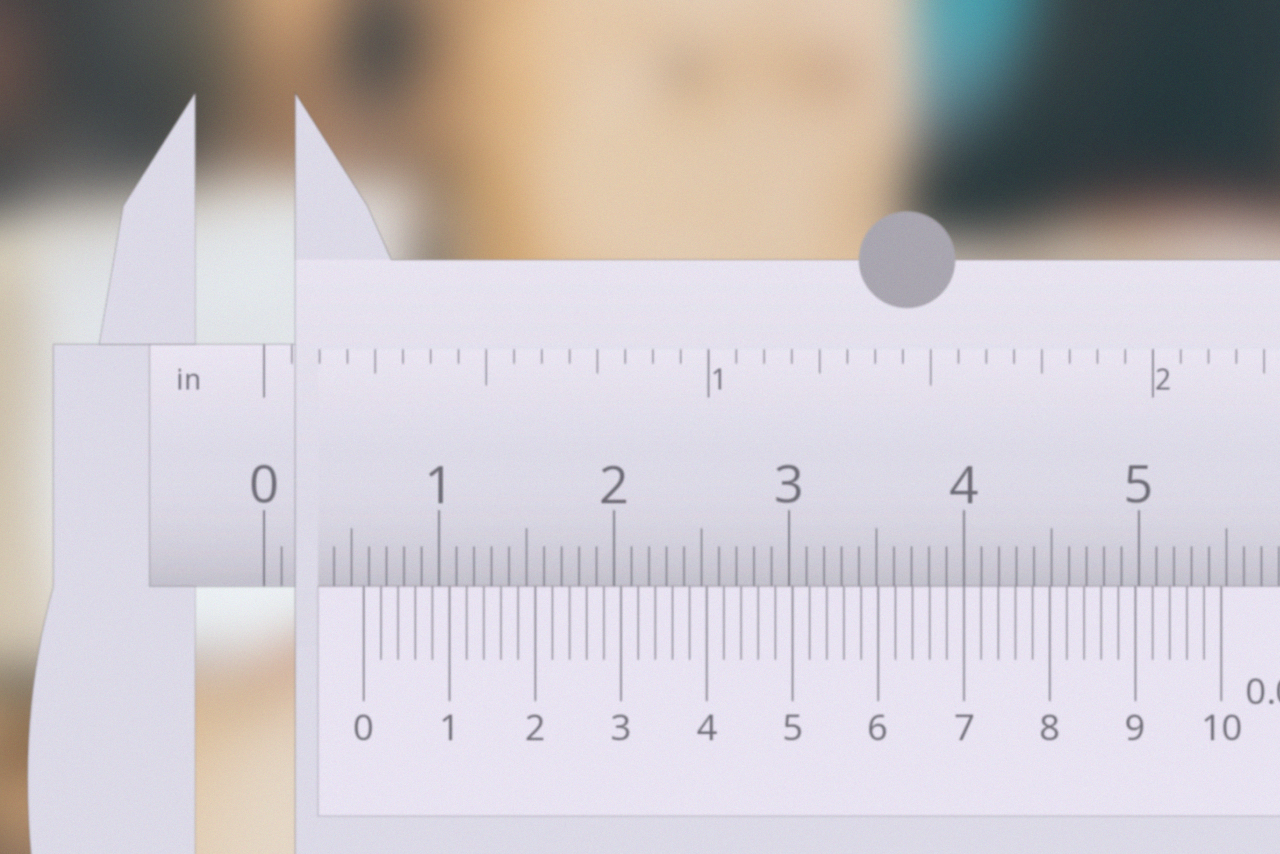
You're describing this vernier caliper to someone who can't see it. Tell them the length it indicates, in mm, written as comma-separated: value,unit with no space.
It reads 5.7,mm
